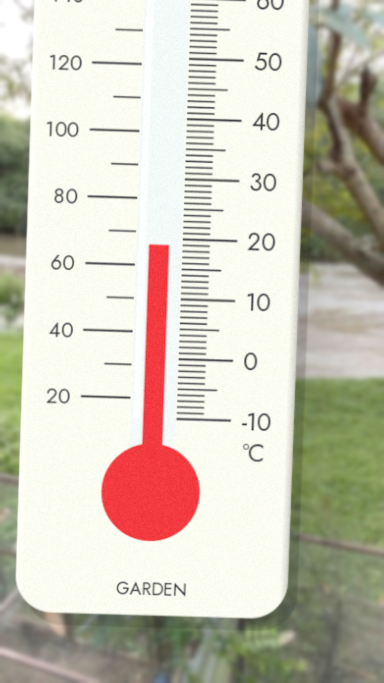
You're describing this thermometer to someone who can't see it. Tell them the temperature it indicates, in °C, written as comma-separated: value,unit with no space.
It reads 19,°C
